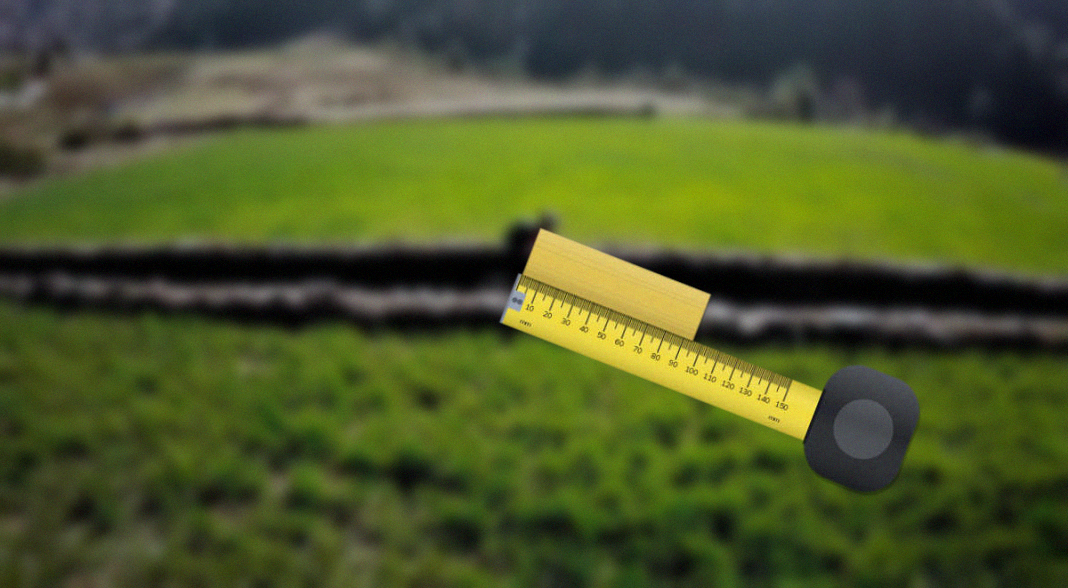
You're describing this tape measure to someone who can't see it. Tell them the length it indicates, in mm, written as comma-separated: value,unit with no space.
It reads 95,mm
